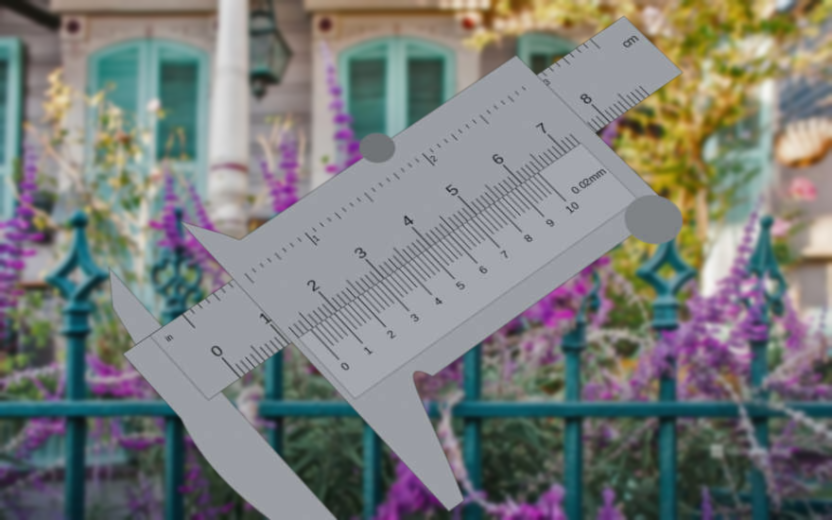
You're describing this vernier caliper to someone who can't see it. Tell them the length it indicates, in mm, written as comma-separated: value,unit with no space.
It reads 14.5,mm
